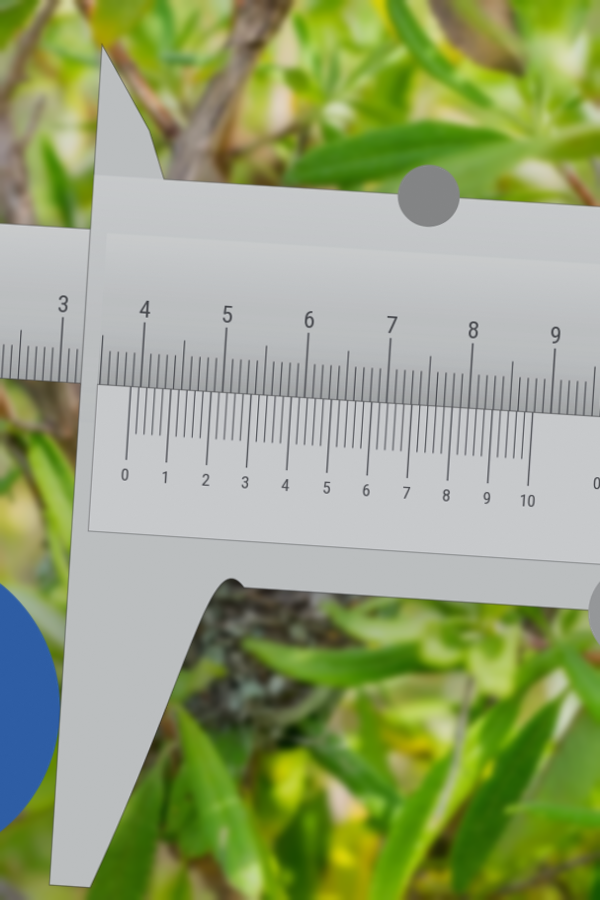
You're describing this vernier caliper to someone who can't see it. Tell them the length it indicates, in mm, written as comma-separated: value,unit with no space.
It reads 38.8,mm
